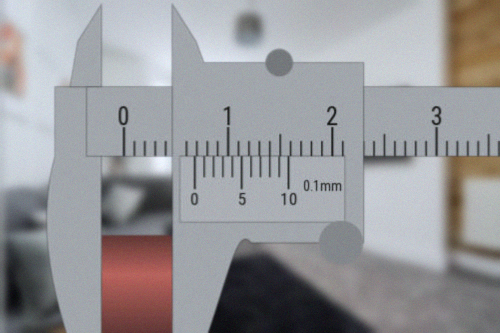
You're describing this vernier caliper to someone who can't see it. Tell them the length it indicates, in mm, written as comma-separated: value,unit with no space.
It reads 6.8,mm
